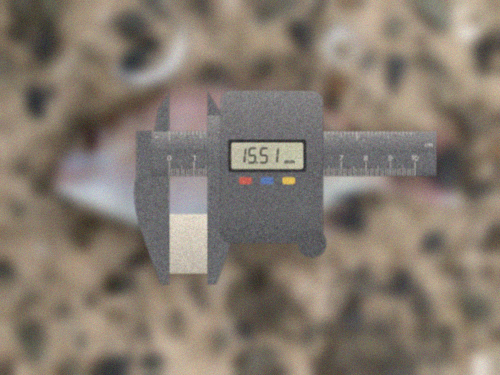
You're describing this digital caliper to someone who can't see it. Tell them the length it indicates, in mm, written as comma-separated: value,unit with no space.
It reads 15.51,mm
